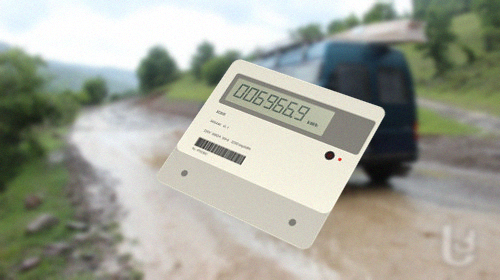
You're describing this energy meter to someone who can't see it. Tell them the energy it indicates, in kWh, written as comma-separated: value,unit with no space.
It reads 6966.9,kWh
